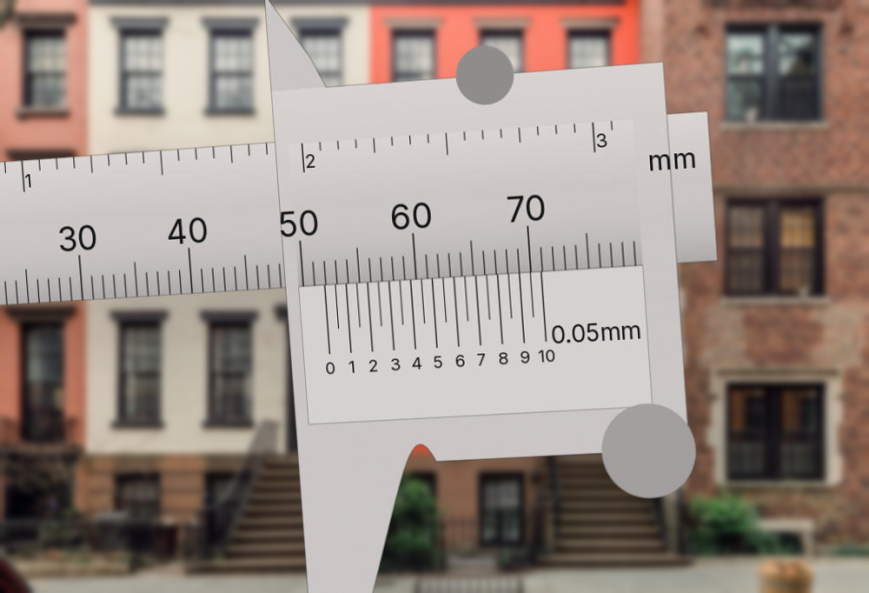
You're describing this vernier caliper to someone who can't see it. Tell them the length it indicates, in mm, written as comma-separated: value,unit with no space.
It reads 51.9,mm
